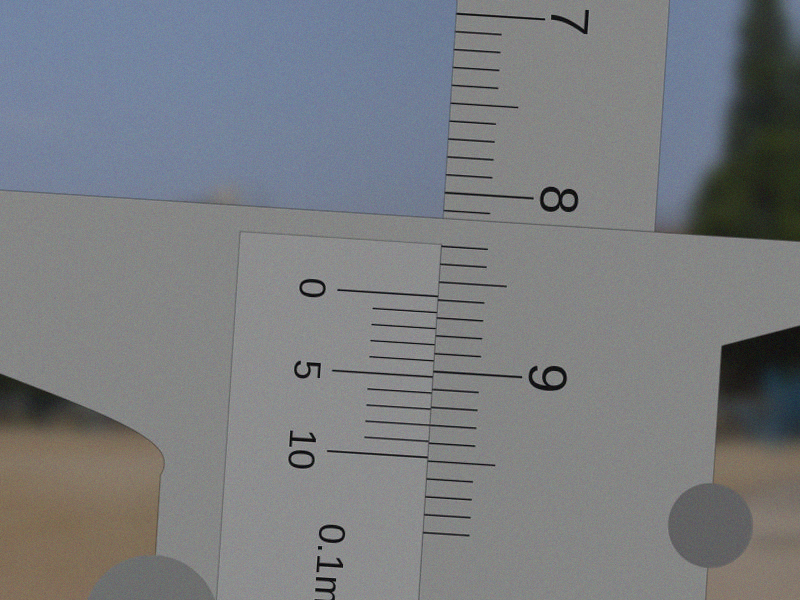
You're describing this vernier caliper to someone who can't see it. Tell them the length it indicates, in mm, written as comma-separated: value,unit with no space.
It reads 85.8,mm
